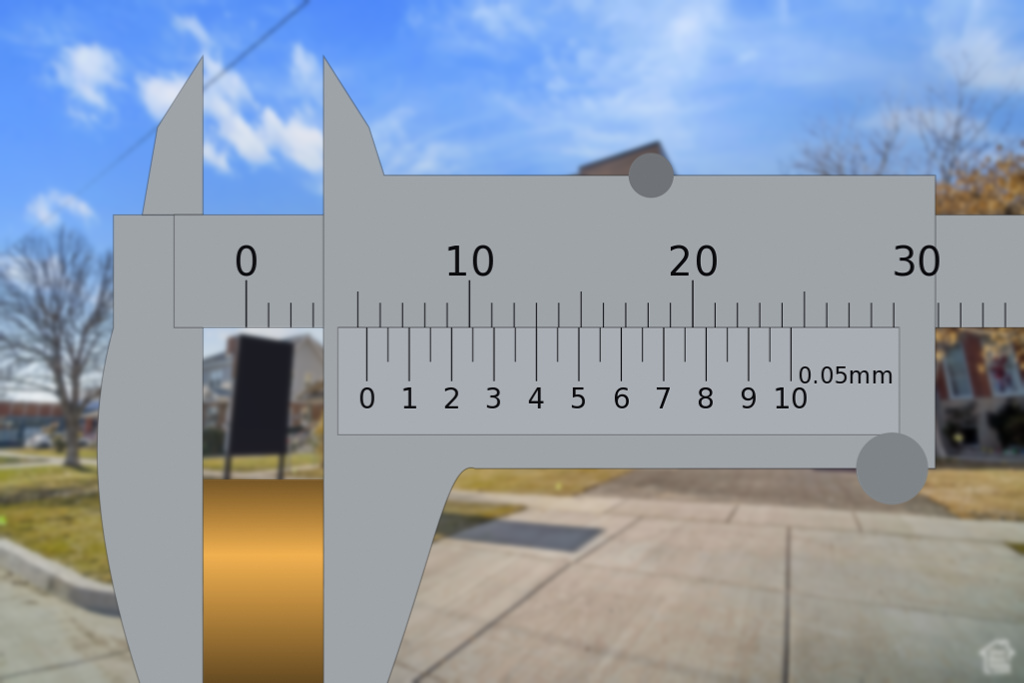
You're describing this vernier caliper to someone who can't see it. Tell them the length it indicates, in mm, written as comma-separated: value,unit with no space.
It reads 5.4,mm
